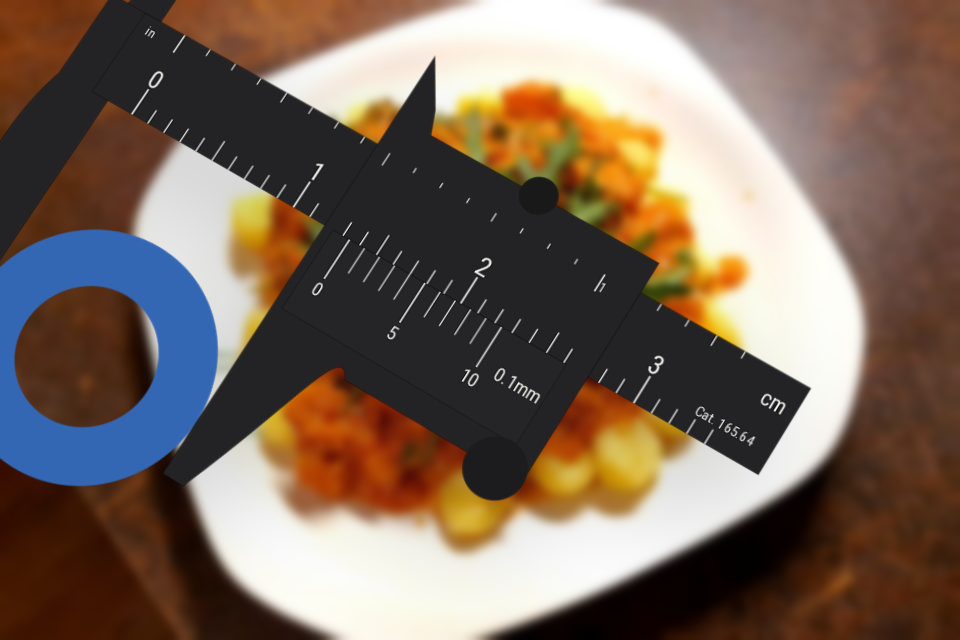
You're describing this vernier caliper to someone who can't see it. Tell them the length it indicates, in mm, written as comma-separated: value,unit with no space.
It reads 13.4,mm
